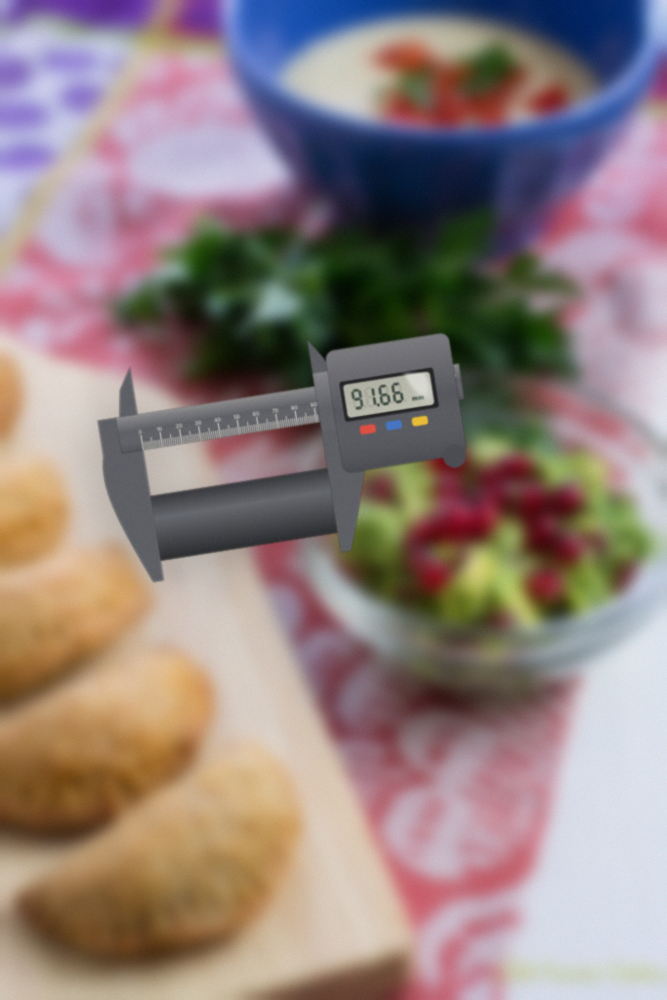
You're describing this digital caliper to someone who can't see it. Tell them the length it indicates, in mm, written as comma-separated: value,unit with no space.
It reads 91.66,mm
